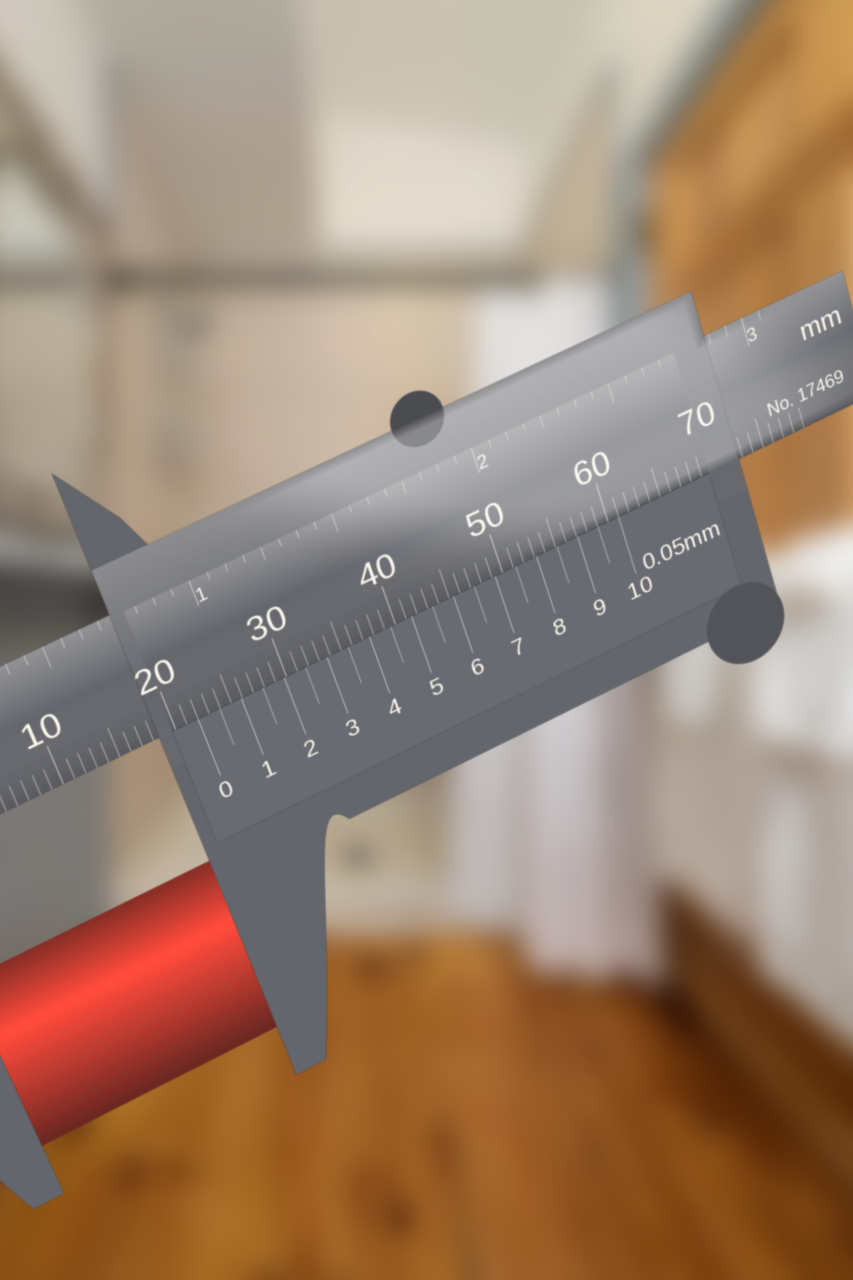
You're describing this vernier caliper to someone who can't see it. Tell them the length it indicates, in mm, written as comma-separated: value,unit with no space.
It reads 22.0,mm
